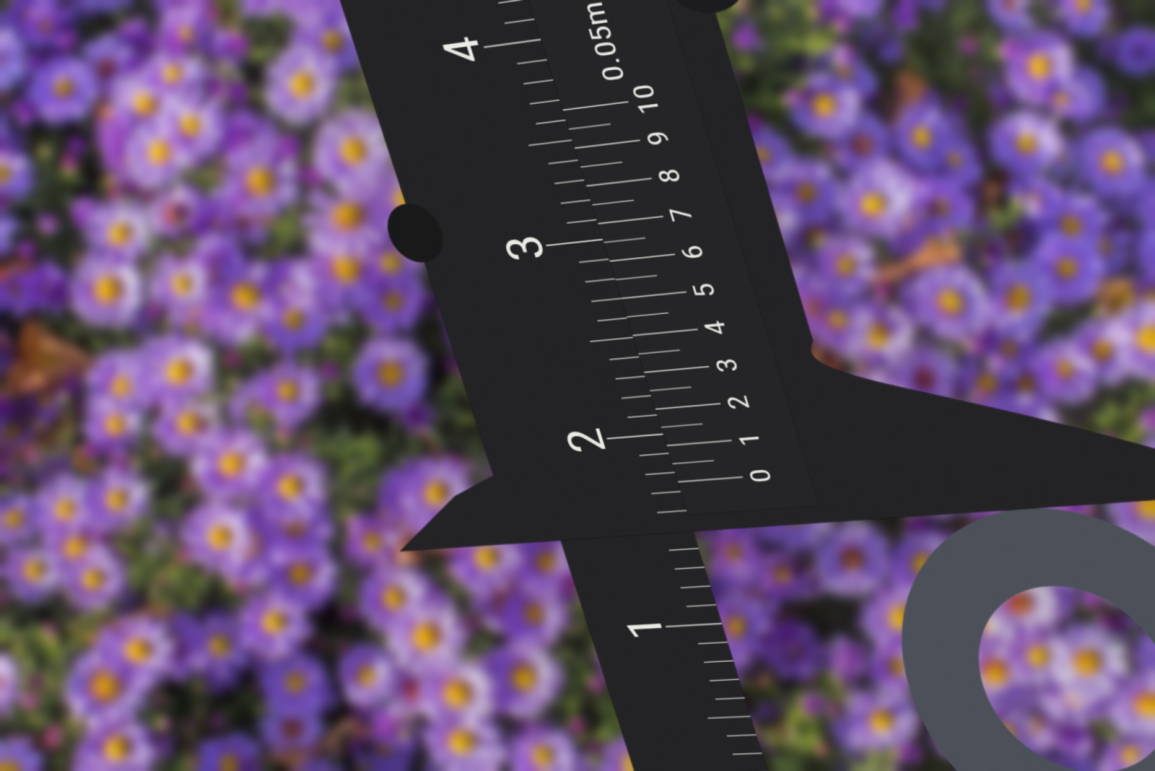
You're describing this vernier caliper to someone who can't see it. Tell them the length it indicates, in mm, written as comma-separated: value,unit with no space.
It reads 17.5,mm
